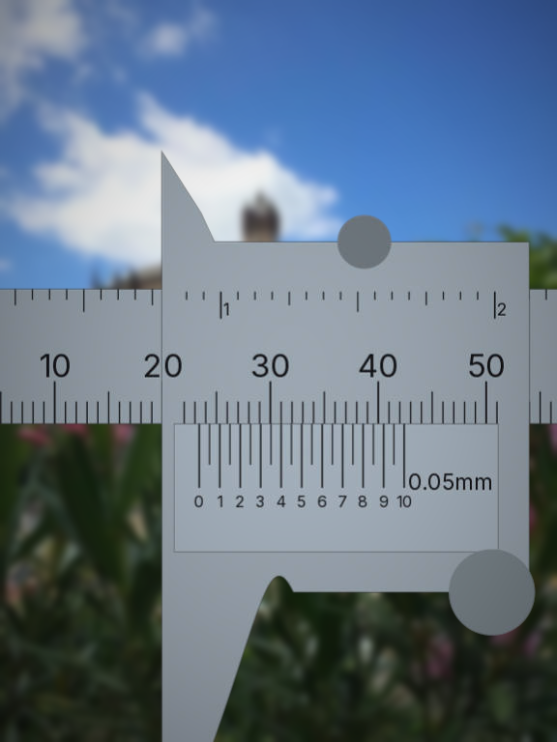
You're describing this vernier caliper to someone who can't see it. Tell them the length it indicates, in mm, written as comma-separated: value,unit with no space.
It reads 23.4,mm
